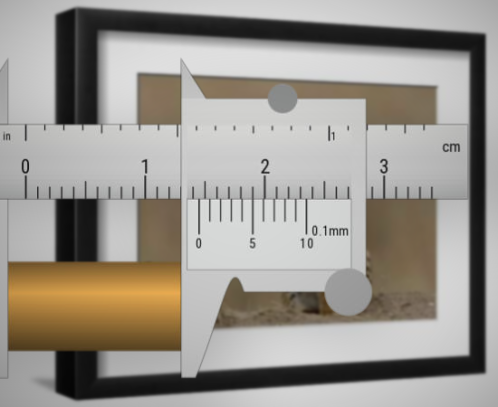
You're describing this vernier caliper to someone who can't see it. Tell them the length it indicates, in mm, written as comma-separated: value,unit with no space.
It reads 14.5,mm
